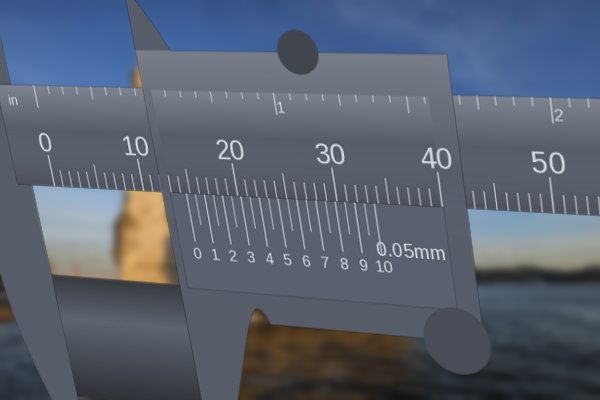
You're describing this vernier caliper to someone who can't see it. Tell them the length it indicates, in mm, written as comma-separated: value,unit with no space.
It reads 14.6,mm
